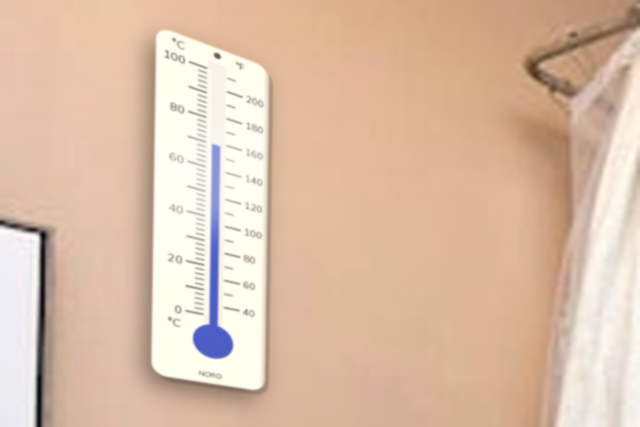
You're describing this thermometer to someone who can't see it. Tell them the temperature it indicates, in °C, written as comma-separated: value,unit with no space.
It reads 70,°C
